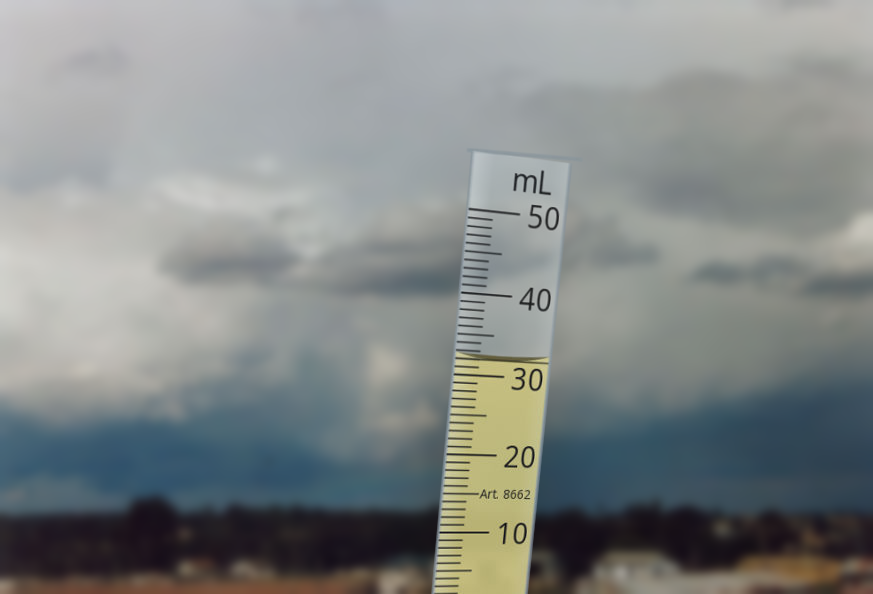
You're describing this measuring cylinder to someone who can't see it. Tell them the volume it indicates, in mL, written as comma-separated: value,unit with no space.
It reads 32,mL
